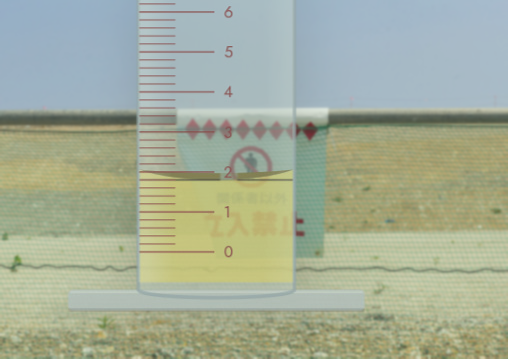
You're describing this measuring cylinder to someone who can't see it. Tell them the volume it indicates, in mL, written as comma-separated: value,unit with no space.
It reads 1.8,mL
